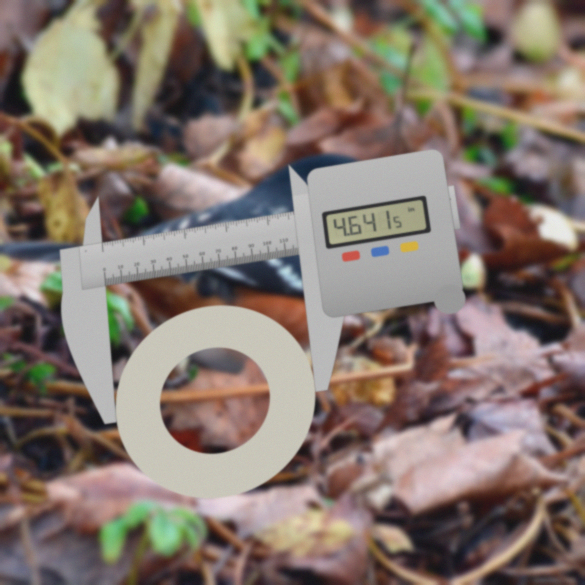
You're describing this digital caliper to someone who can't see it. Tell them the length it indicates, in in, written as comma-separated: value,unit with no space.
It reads 4.6415,in
